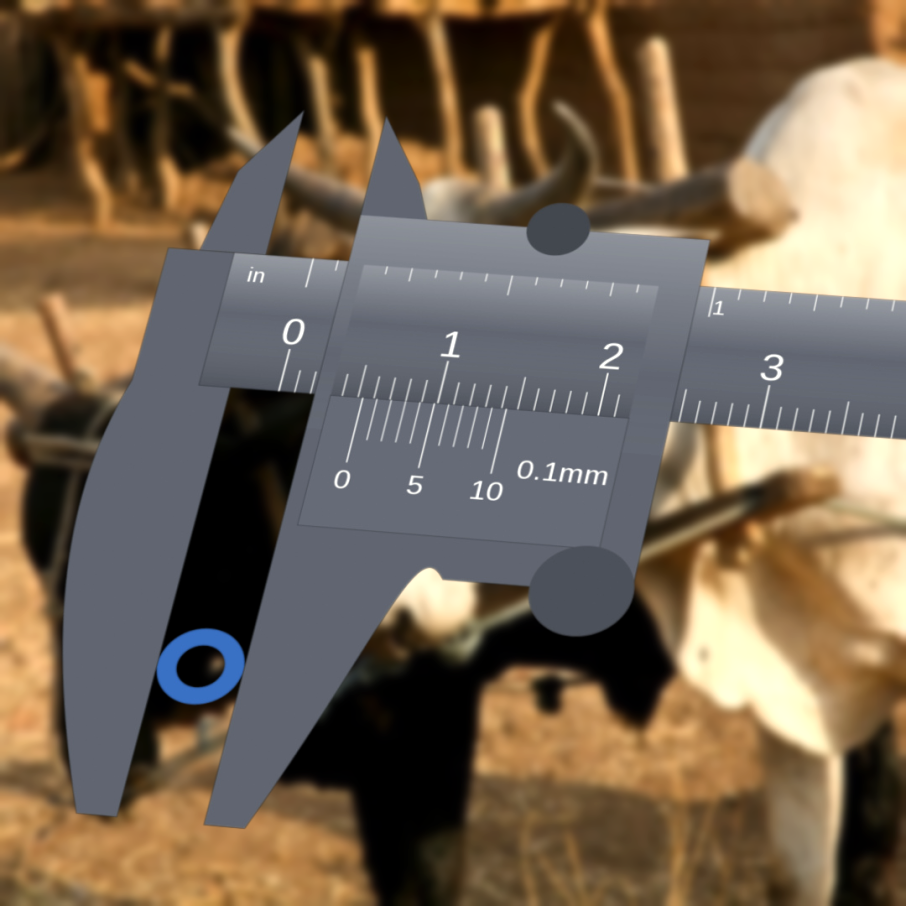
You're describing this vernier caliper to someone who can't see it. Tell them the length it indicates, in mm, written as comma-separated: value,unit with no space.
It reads 5.3,mm
